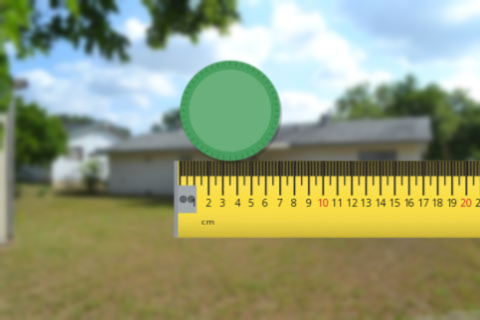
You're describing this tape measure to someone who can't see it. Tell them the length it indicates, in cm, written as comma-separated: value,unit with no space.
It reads 7,cm
